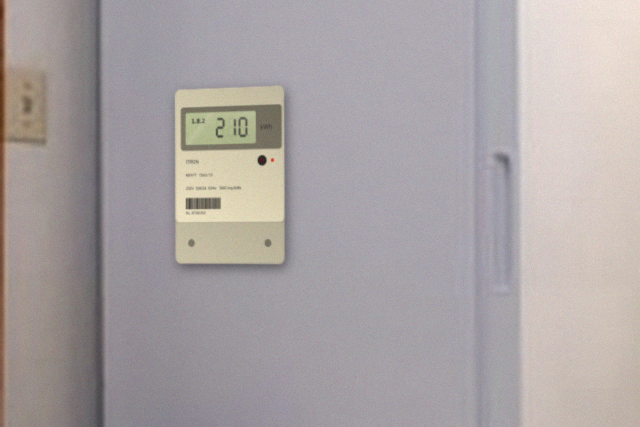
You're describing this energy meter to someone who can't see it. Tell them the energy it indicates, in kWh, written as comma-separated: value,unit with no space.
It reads 210,kWh
